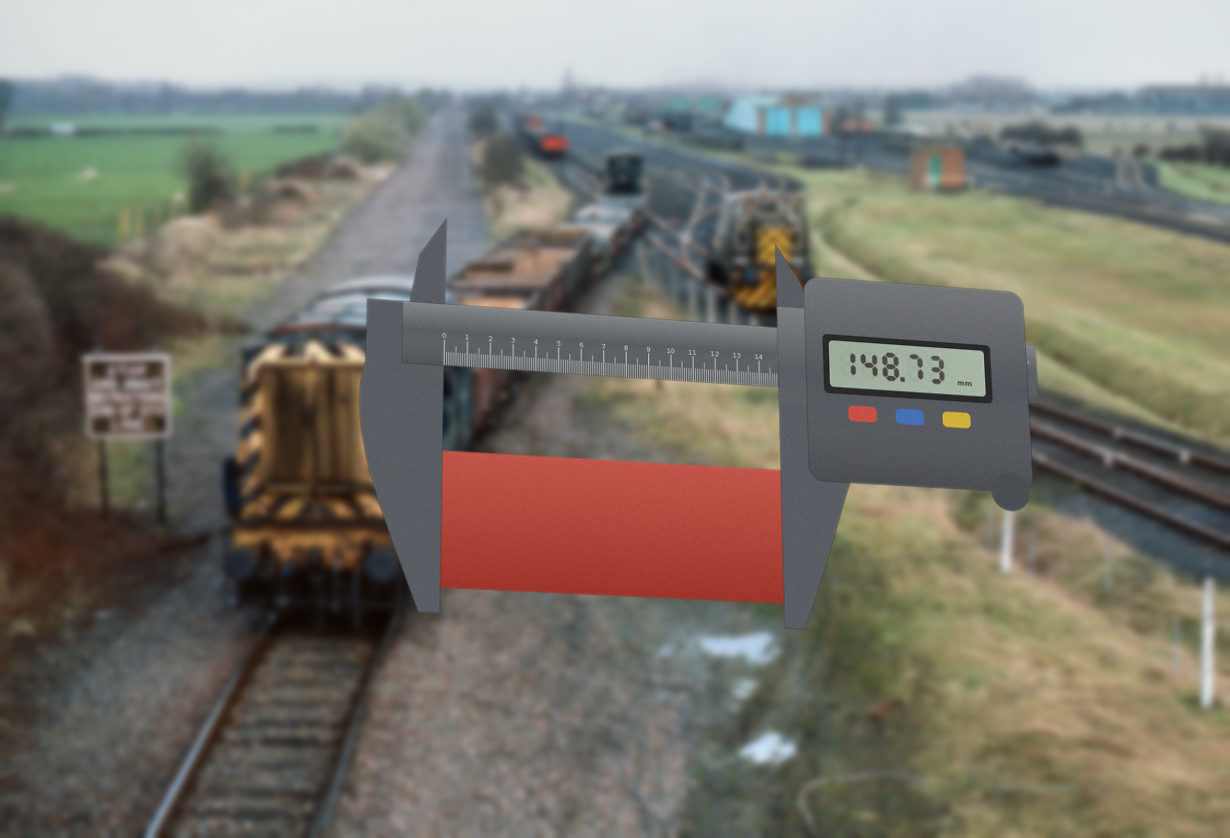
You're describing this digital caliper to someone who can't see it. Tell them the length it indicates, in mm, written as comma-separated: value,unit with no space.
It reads 148.73,mm
